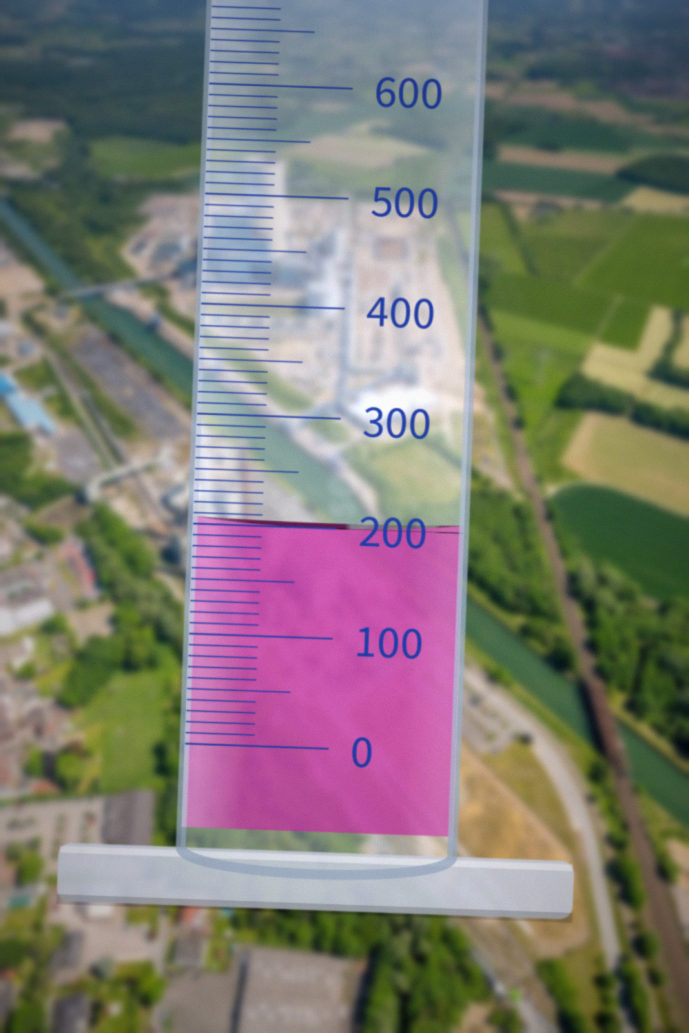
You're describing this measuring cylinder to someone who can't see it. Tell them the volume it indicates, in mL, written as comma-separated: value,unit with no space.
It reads 200,mL
